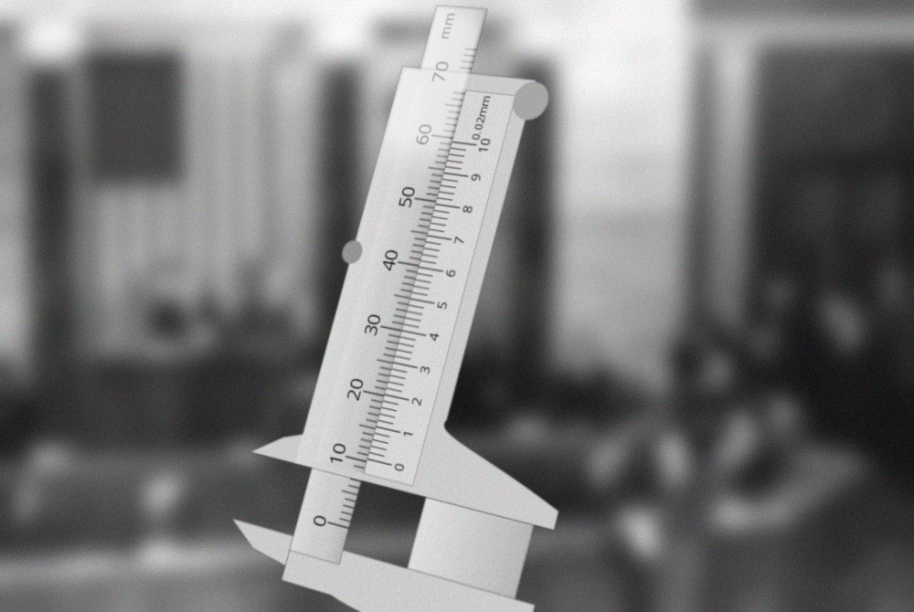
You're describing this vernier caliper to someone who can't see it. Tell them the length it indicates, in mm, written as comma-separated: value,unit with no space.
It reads 10.4,mm
